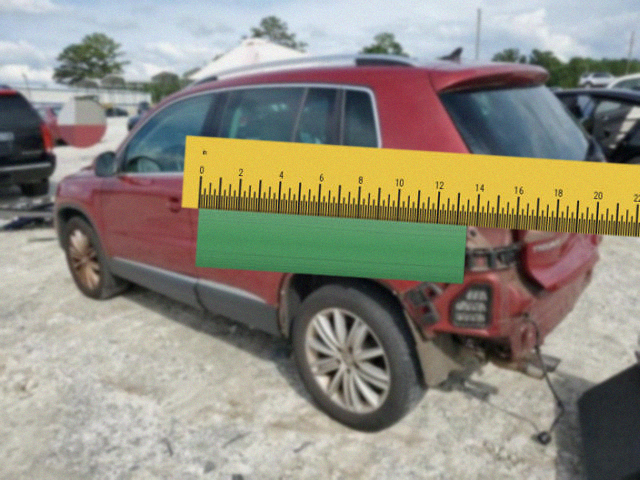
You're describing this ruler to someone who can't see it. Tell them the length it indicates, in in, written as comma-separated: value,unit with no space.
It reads 13.5,in
